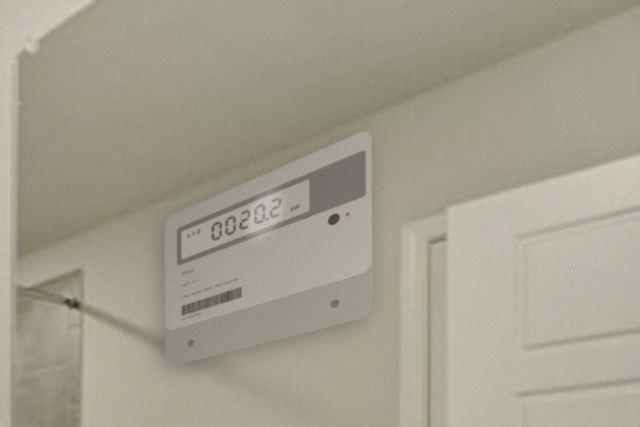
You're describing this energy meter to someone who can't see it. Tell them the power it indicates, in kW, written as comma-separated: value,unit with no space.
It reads 20.2,kW
